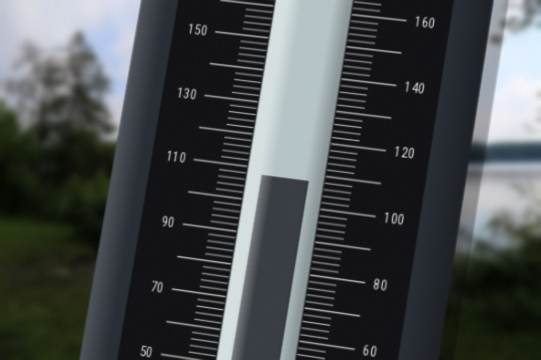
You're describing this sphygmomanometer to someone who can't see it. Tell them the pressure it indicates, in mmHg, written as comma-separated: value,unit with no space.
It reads 108,mmHg
